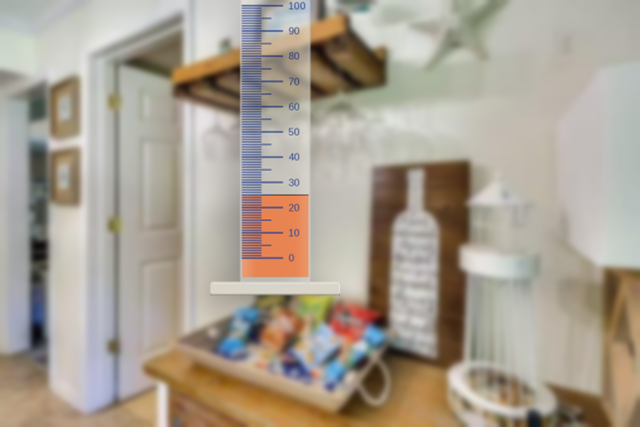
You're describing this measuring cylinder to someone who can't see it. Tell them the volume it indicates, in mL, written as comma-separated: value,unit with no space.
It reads 25,mL
